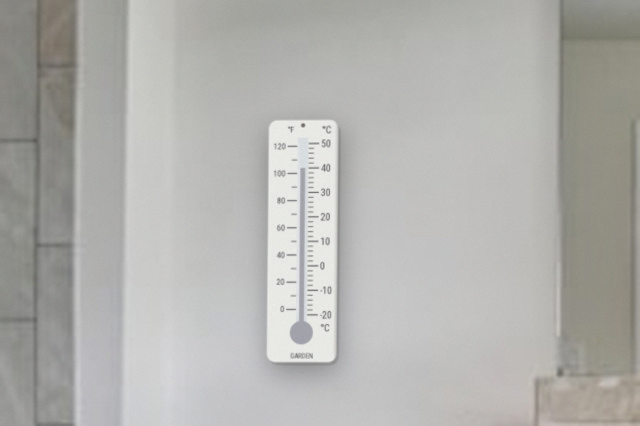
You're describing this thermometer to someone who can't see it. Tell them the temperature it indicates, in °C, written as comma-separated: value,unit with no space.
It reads 40,°C
